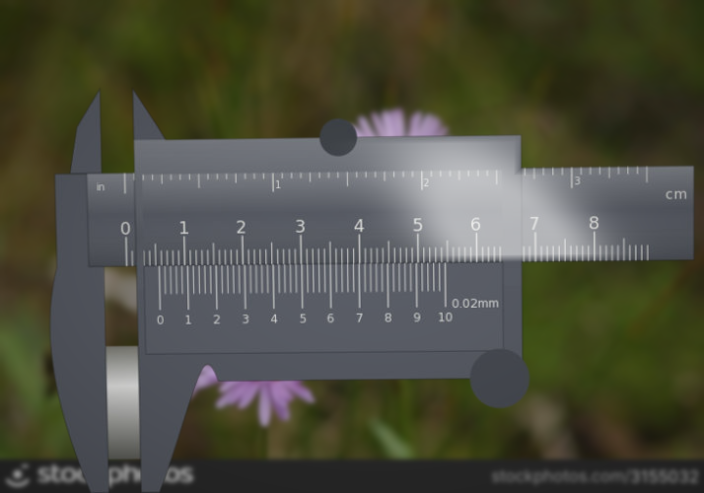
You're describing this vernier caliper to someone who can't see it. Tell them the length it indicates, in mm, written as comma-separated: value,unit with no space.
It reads 5.6,mm
